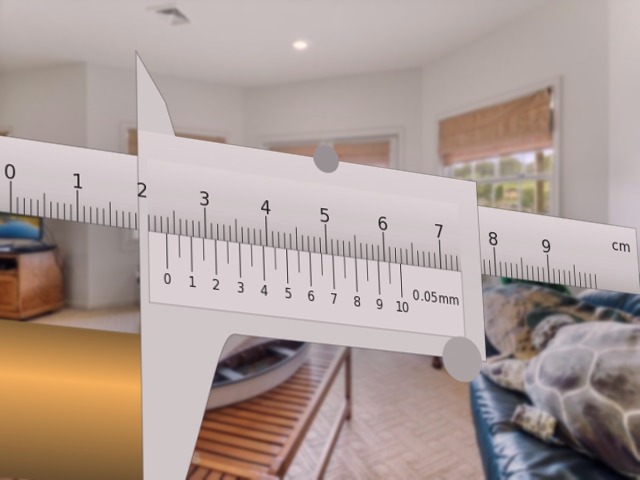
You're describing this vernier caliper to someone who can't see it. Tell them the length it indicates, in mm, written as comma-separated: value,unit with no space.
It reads 23.8,mm
